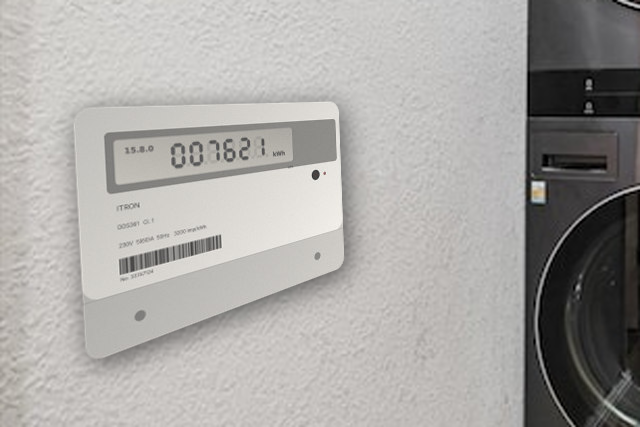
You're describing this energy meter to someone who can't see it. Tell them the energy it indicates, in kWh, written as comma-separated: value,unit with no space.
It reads 7621,kWh
